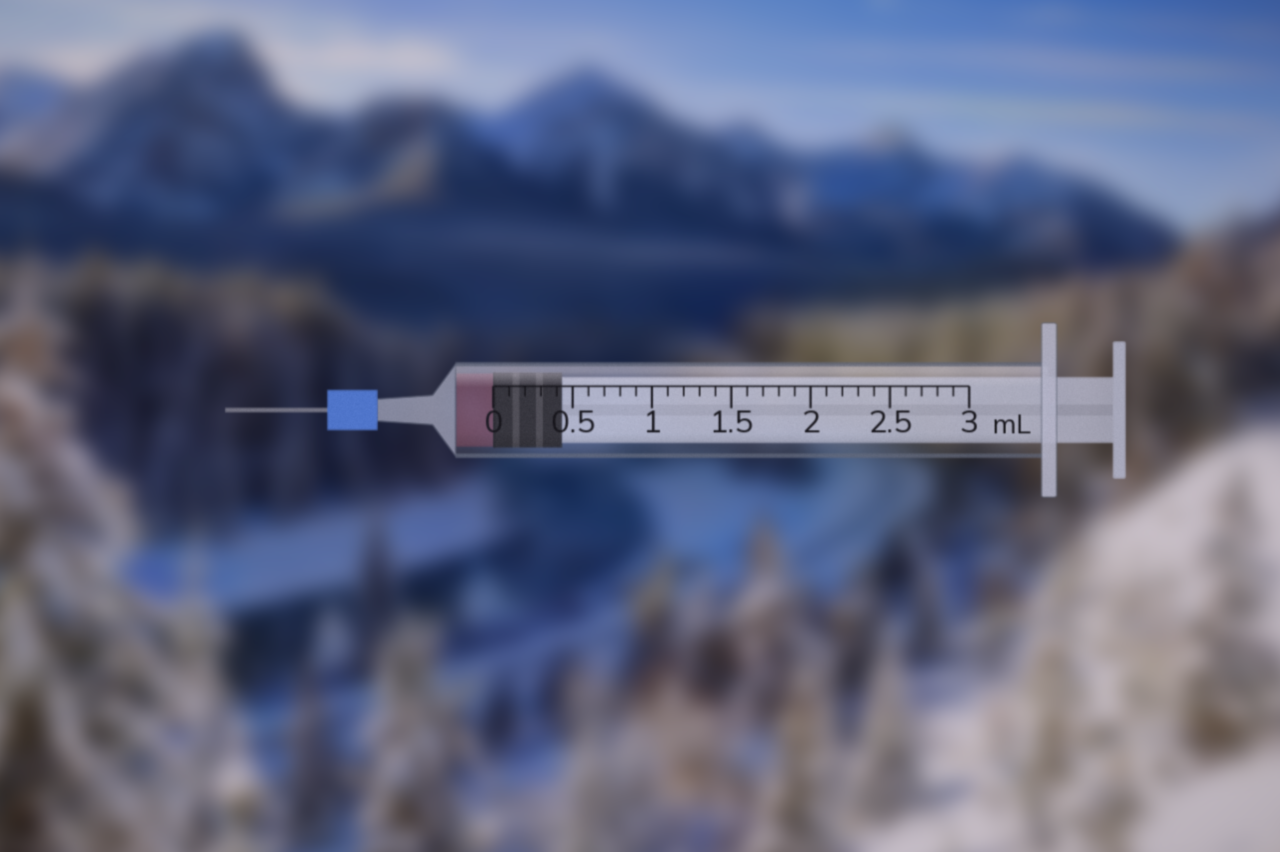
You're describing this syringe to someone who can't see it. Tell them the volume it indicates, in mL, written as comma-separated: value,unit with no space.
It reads 0,mL
